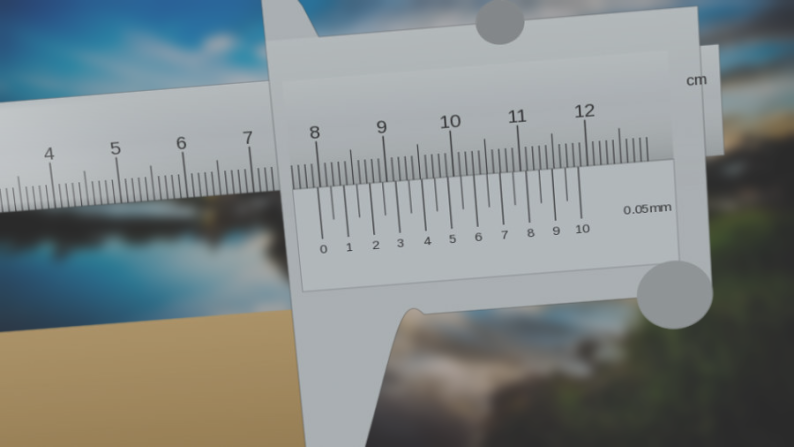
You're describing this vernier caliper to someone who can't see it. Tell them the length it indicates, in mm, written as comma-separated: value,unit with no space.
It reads 79.6,mm
